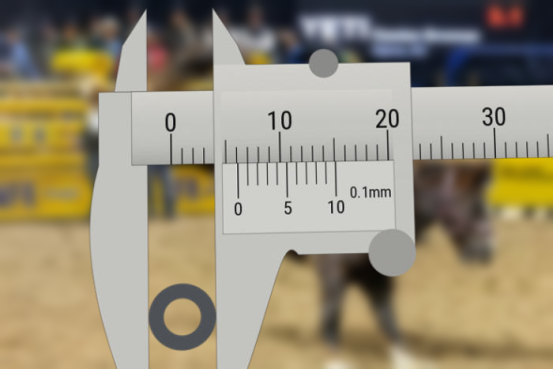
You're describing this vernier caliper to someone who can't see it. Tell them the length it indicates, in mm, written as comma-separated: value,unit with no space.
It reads 6.1,mm
